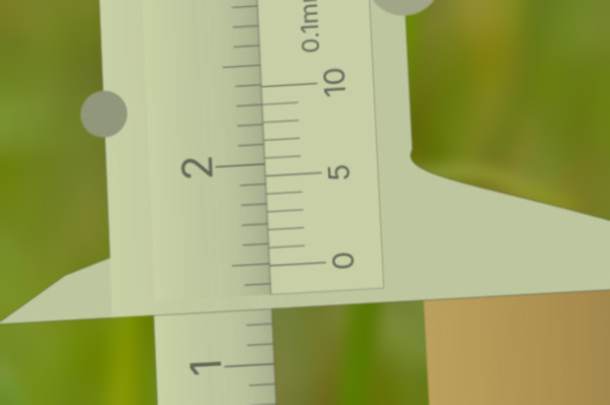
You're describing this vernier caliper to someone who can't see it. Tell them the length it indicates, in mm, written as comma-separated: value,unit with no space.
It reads 14.9,mm
